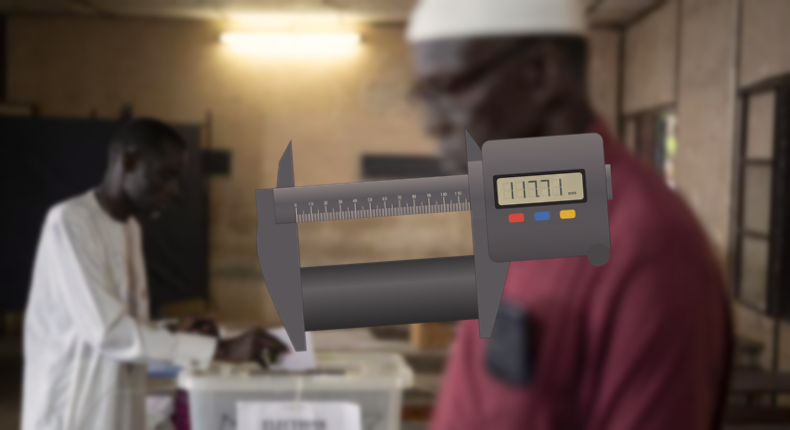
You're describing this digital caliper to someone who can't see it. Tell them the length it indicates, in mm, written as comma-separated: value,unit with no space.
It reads 117.71,mm
